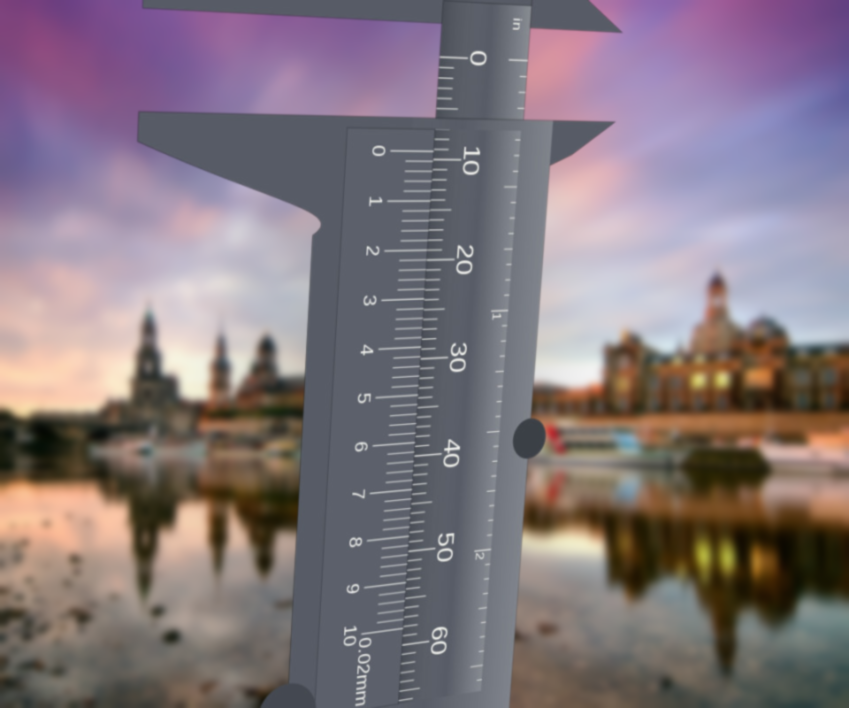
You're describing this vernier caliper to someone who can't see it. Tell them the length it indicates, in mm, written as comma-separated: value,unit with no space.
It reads 9.2,mm
